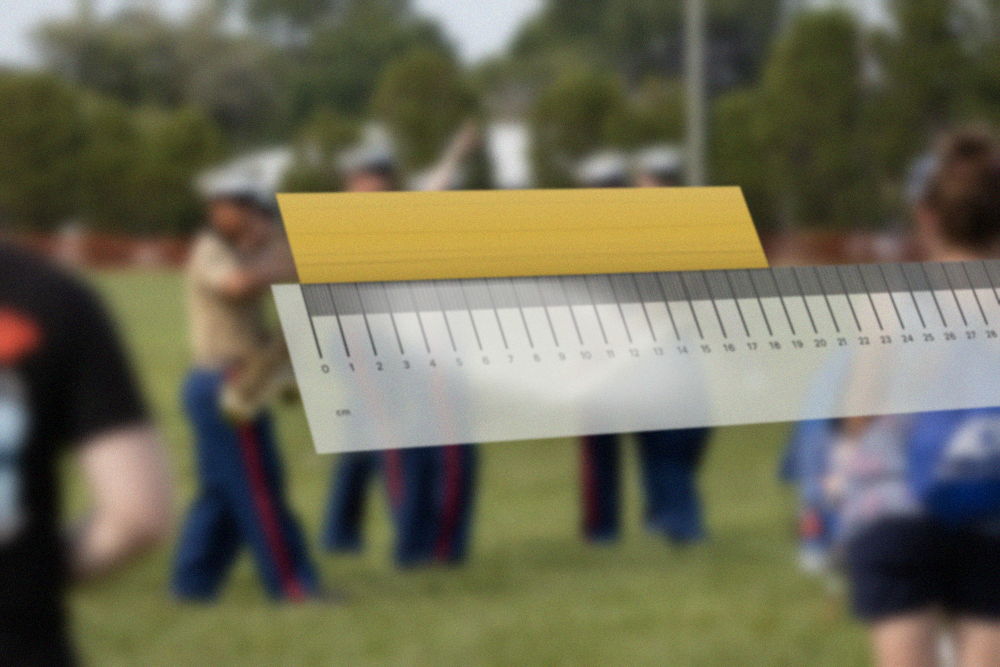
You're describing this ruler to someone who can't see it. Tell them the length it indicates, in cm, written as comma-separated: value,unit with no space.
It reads 19,cm
